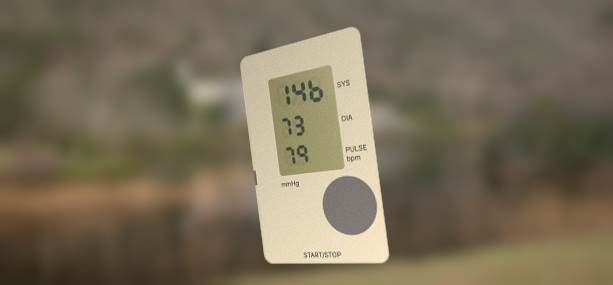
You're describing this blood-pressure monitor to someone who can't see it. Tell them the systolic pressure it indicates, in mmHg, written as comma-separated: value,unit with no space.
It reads 146,mmHg
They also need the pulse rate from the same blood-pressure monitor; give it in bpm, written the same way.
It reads 79,bpm
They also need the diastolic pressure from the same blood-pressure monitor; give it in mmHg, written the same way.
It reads 73,mmHg
